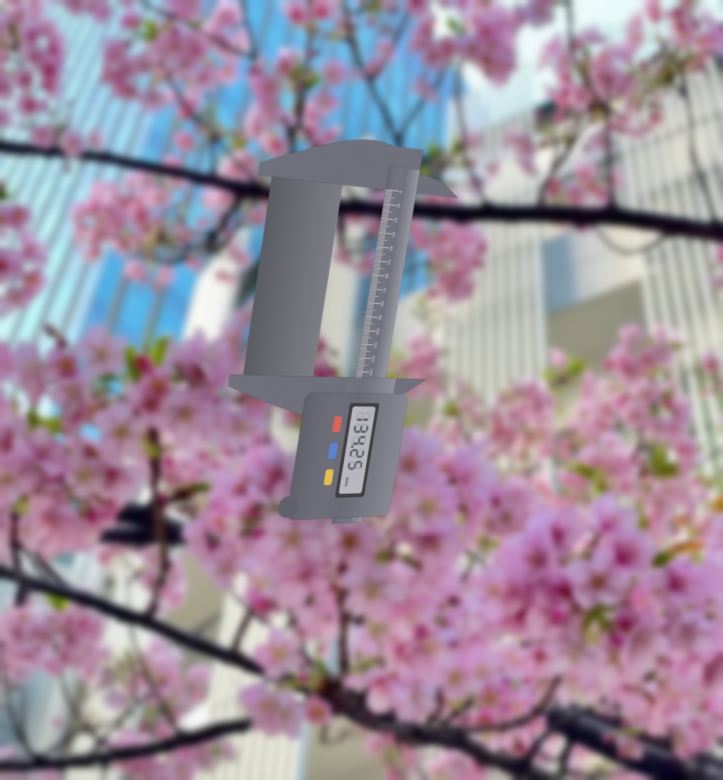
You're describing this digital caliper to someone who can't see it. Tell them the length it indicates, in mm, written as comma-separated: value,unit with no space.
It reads 134.25,mm
